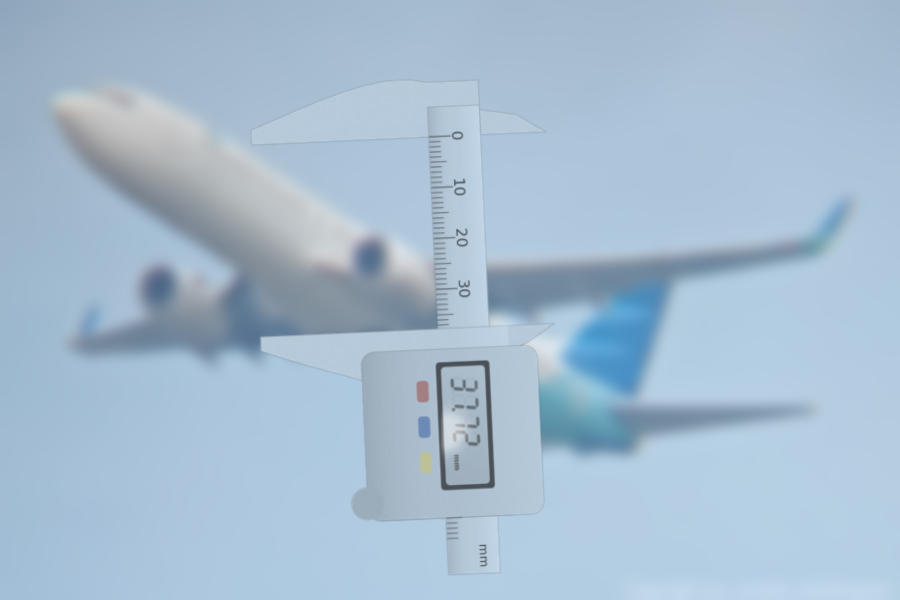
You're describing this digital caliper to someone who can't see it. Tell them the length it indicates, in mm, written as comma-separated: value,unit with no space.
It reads 37.72,mm
